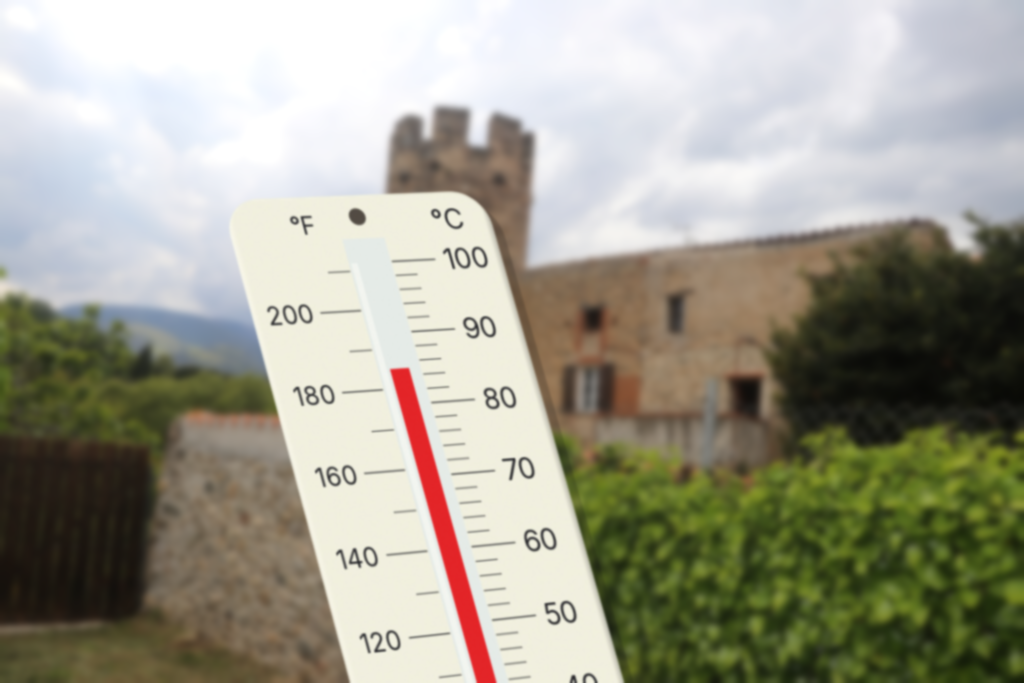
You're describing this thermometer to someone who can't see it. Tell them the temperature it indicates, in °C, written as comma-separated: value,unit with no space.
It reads 85,°C
